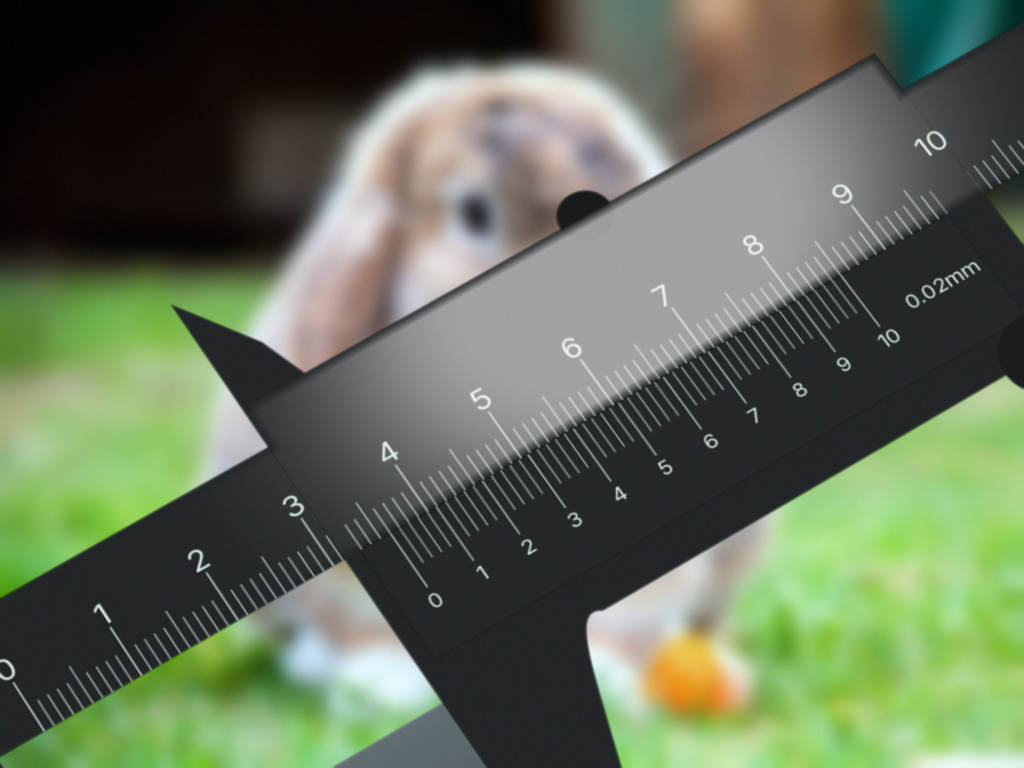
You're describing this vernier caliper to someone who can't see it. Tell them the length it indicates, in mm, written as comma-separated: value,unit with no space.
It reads 36.0,mm
